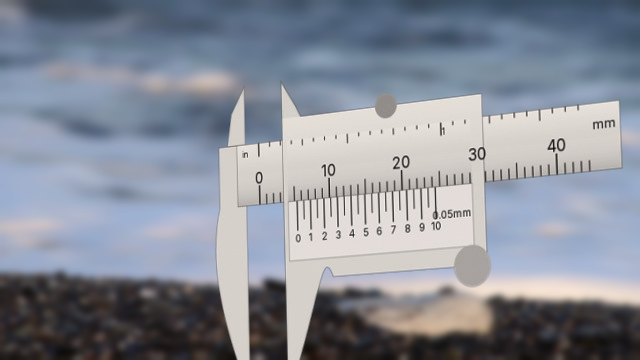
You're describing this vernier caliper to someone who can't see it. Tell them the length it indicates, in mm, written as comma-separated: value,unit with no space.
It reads 5.4,mm
